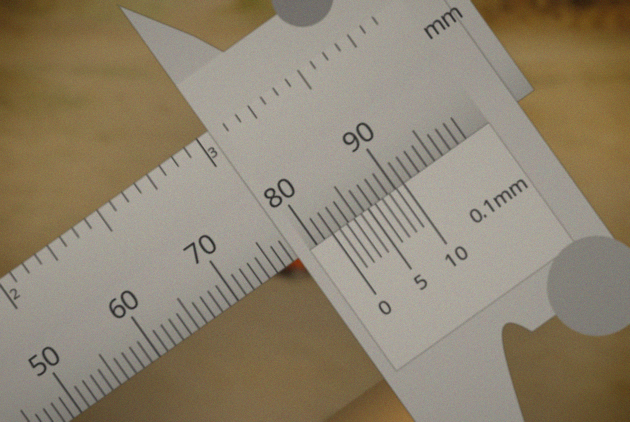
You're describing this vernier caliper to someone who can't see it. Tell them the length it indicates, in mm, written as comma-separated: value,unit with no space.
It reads 82.0,mm
